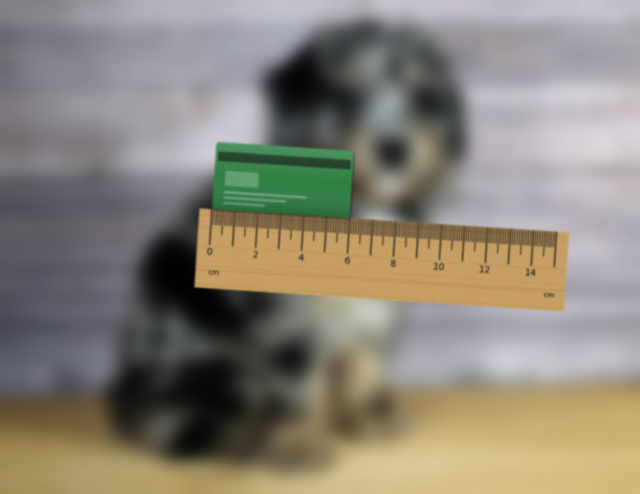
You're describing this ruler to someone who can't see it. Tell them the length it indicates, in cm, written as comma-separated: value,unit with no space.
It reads 6,cm
